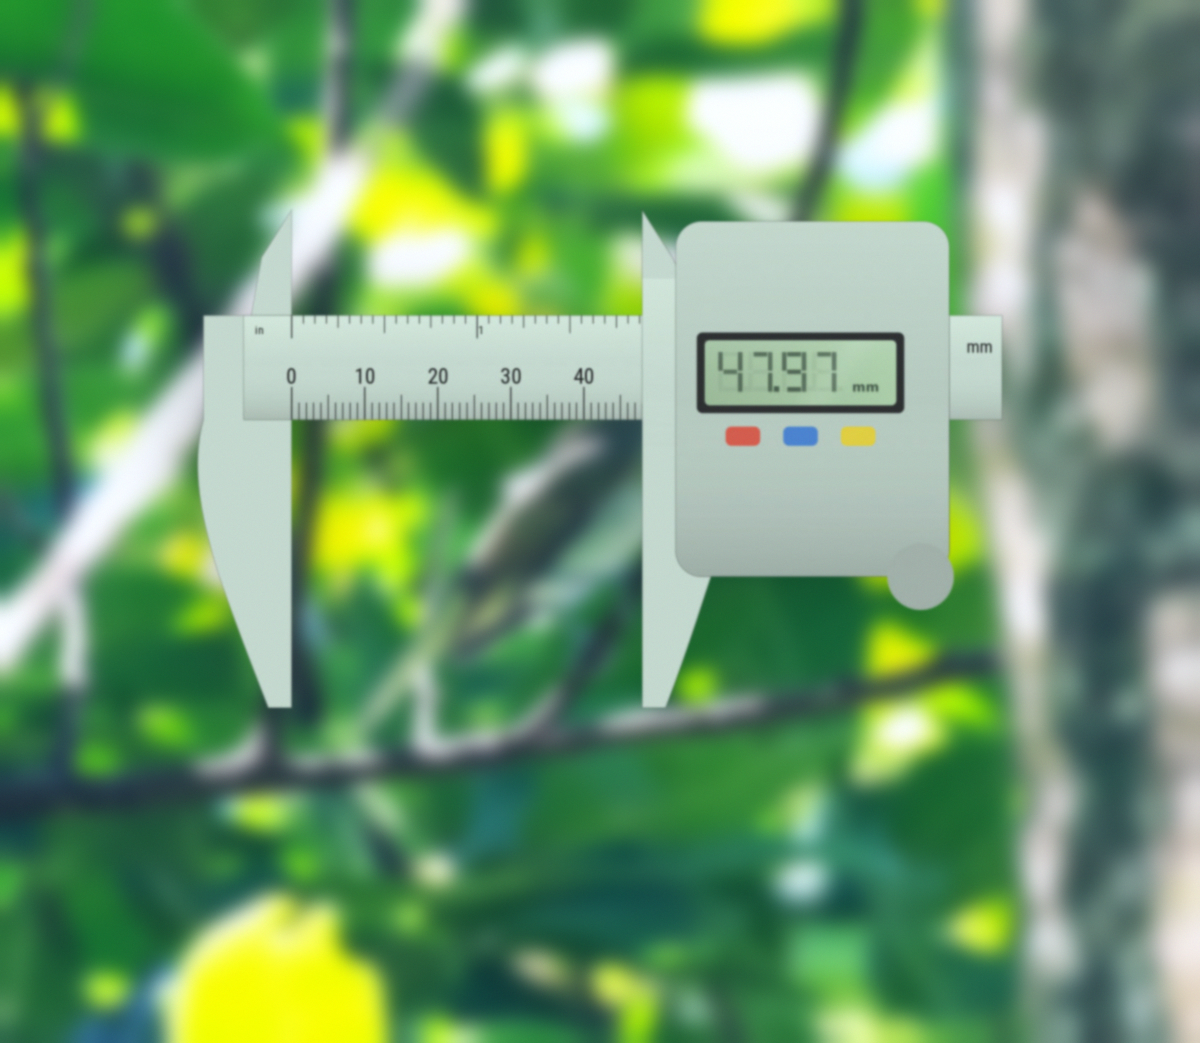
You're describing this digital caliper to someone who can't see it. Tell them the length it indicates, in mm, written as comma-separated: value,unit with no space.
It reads 47.97,mm
